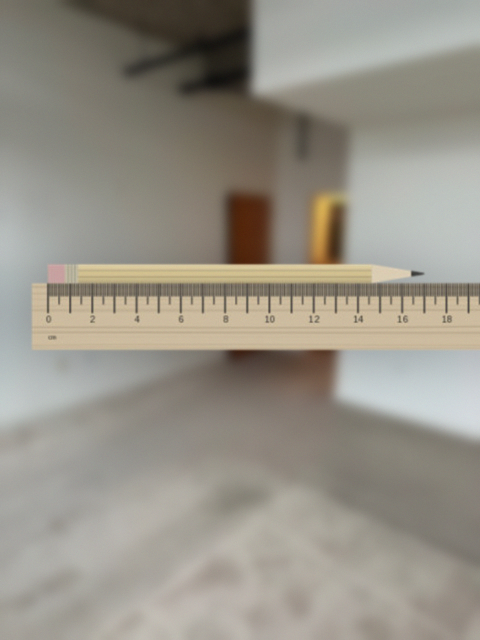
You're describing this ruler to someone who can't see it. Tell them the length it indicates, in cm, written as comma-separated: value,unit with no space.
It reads 17,cm
